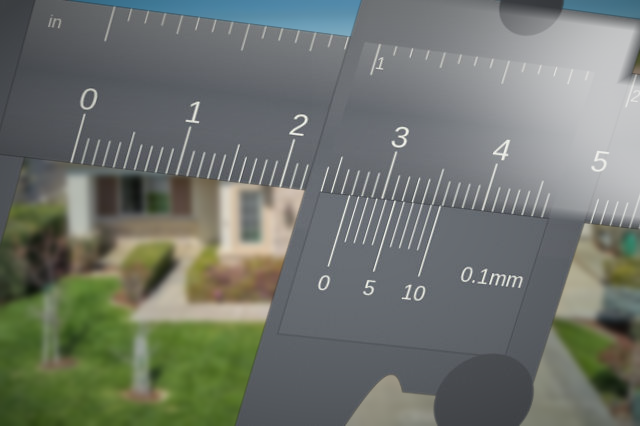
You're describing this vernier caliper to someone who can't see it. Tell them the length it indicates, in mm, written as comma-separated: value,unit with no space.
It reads 26.8,mm
